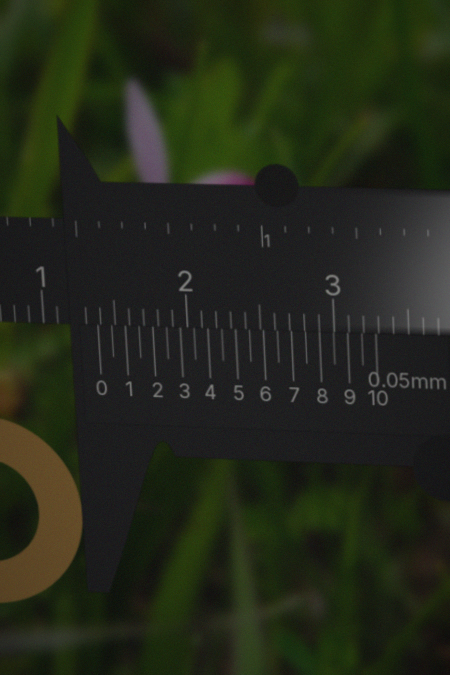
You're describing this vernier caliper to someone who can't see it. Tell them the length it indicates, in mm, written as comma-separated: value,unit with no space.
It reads 13.8,mm
